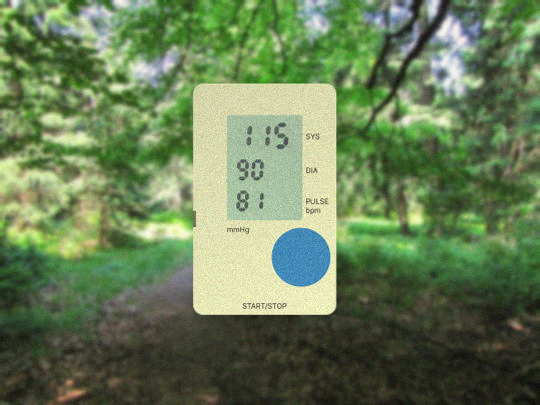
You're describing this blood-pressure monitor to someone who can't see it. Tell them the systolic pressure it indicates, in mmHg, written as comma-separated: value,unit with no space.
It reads 115,mmHg
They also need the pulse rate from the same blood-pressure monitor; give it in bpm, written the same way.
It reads 81,bpm
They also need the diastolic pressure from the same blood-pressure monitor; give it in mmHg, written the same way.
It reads 90,mmHg
